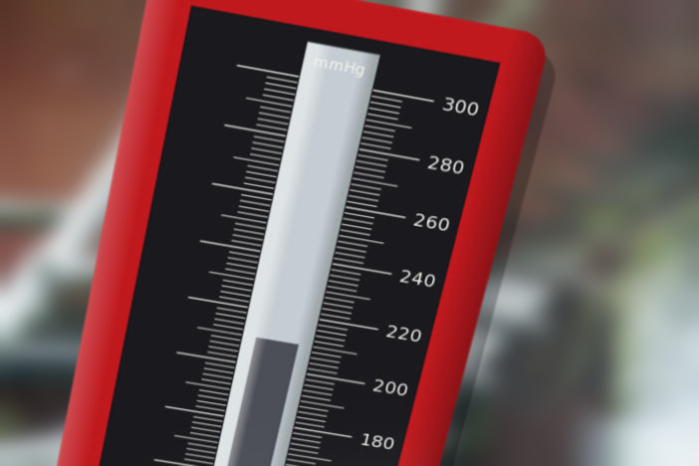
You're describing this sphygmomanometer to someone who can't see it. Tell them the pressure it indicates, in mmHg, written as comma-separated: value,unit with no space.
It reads 210,mmHg
